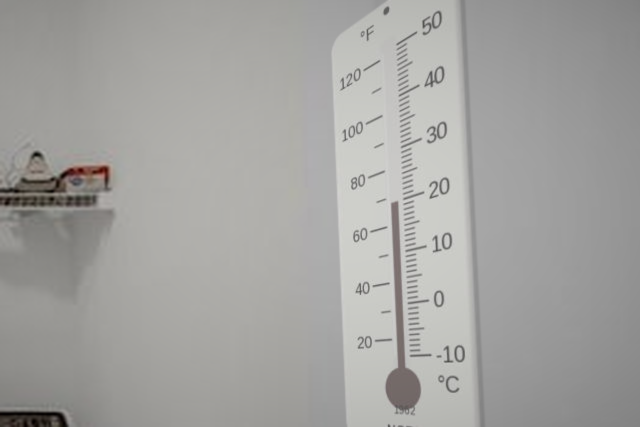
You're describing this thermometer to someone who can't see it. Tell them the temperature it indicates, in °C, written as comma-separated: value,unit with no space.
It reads 20,°C
